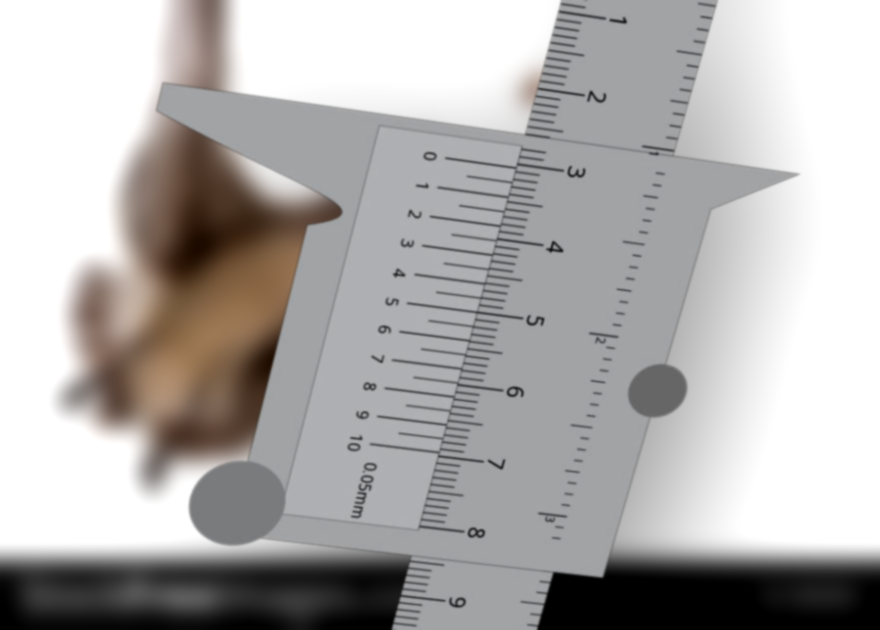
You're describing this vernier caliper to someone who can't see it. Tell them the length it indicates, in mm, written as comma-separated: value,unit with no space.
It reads 30.5,mm
